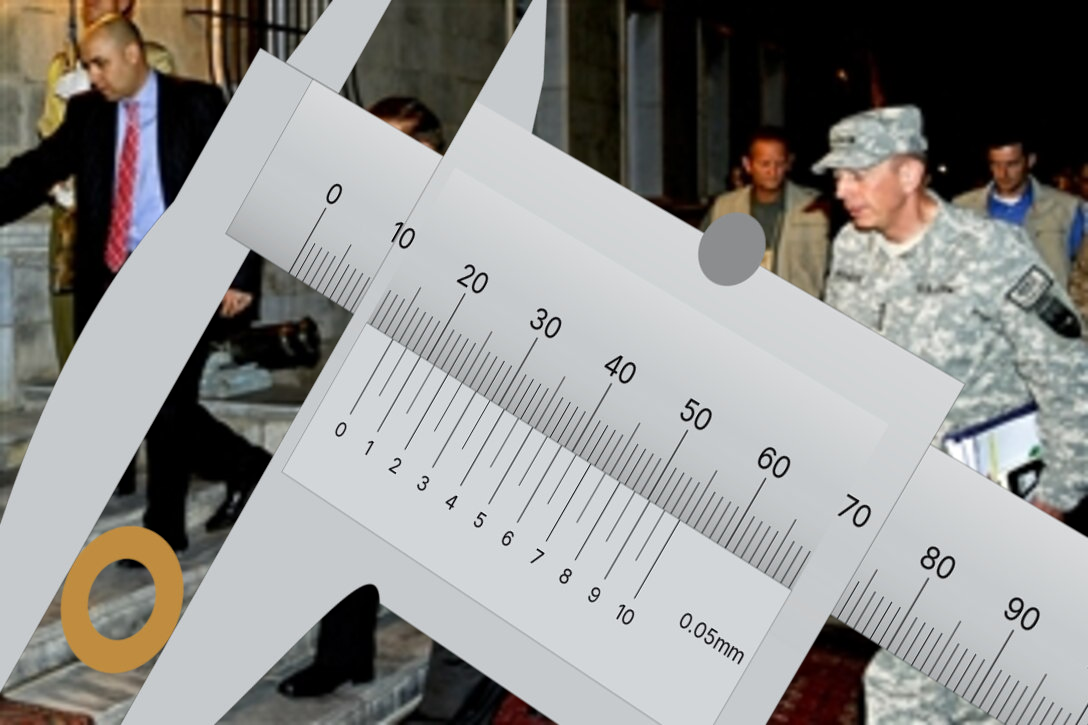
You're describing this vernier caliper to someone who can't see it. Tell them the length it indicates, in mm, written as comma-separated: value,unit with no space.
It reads 15.2,mm
